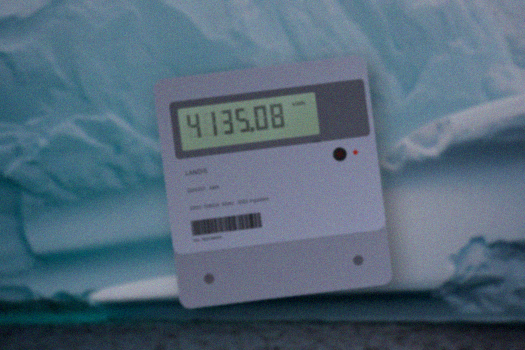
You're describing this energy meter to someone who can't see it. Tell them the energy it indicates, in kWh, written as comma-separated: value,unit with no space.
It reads 4135.08,kWh
